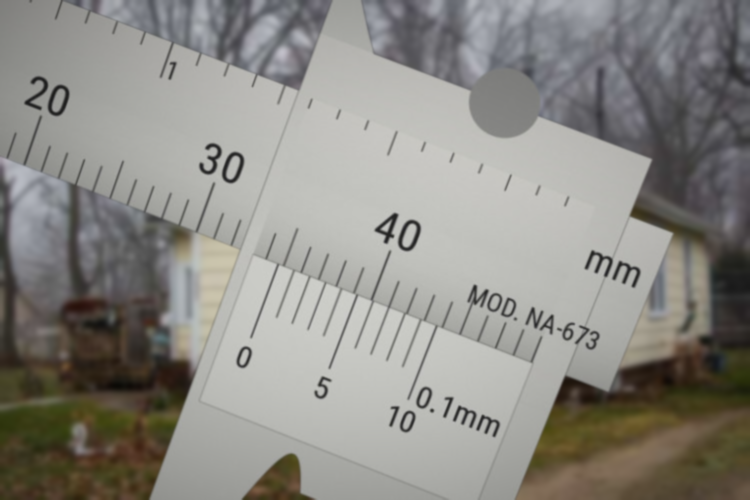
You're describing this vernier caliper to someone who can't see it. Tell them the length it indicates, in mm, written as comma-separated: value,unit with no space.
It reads 34.7,mm
